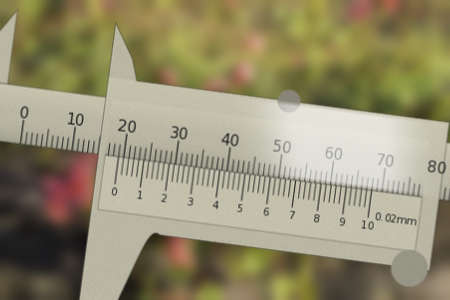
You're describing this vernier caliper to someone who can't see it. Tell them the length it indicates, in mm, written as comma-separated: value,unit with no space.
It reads 19.0,mm
